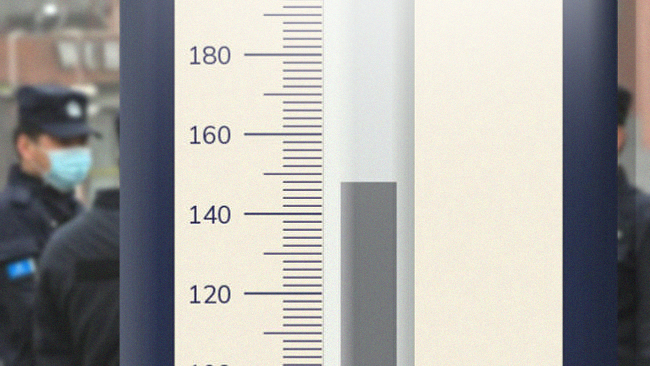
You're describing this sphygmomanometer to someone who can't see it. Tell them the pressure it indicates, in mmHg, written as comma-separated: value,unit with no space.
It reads 148,mmHg
